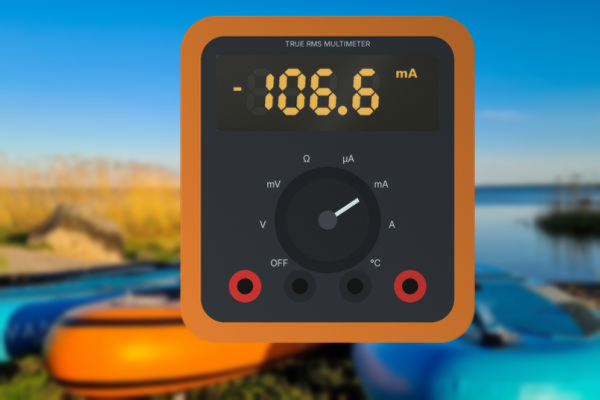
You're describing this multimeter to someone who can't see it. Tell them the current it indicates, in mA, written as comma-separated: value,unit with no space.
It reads -106.6,mA
